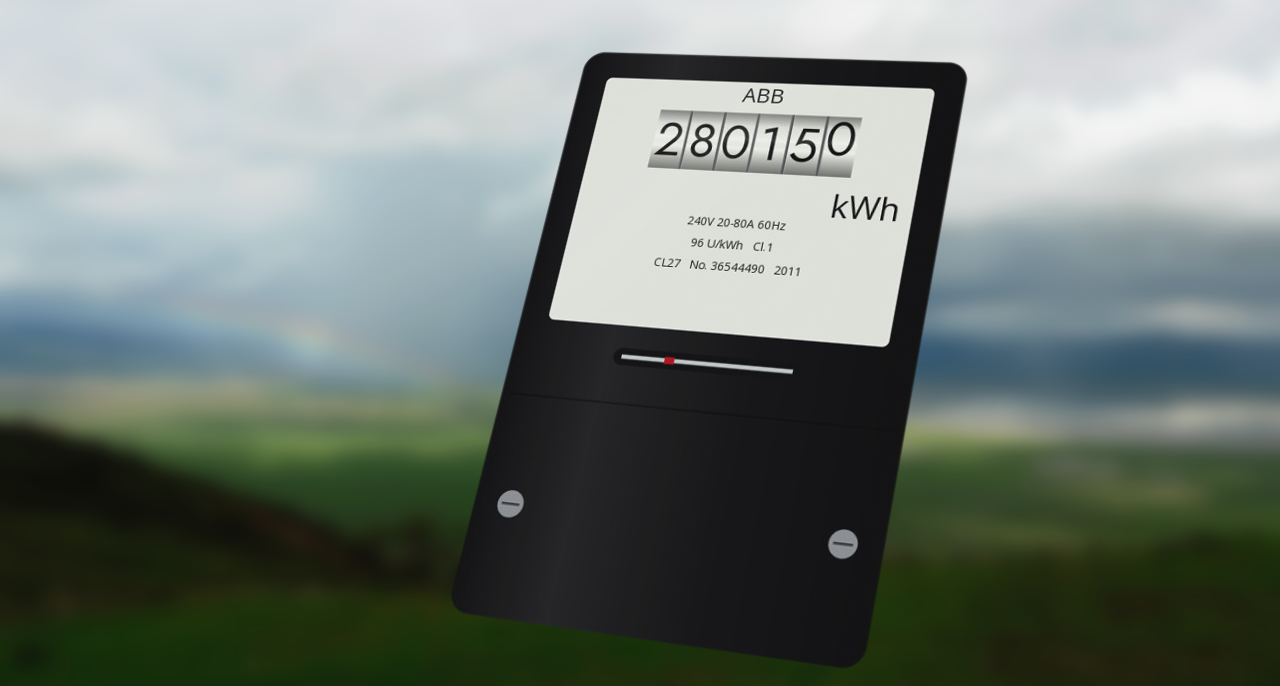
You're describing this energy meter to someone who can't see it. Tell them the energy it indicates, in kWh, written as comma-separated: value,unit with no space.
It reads 280150,kWh
